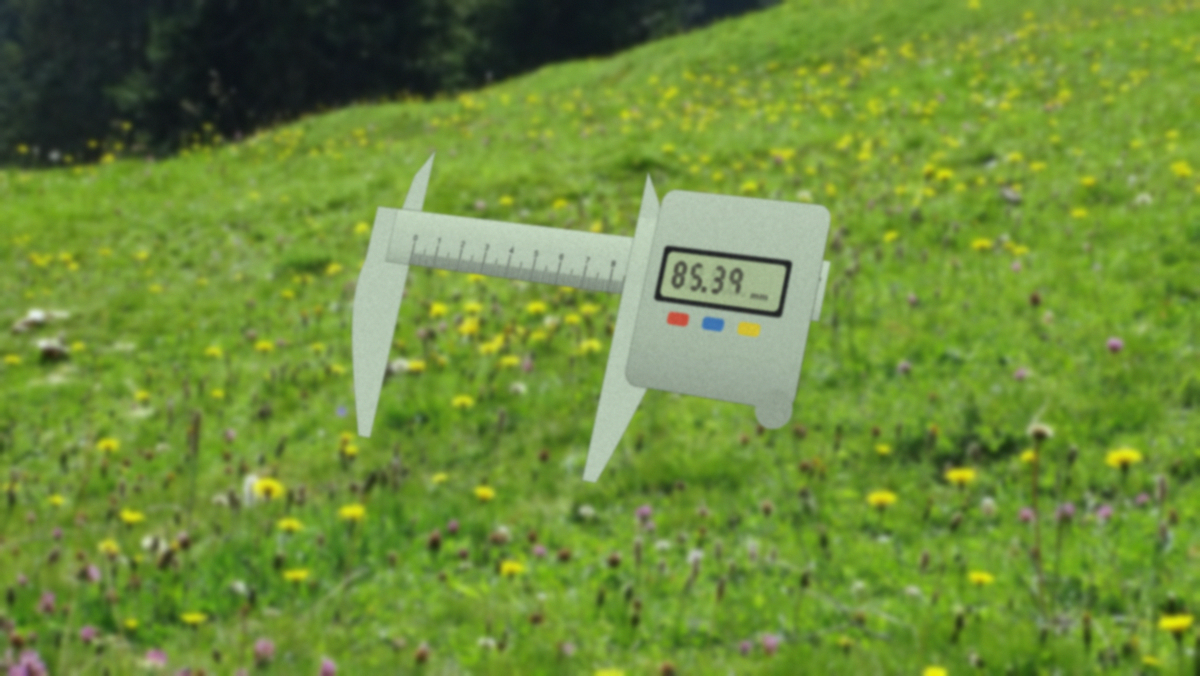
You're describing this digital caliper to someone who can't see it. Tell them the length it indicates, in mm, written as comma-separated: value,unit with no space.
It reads 85.39,mm
